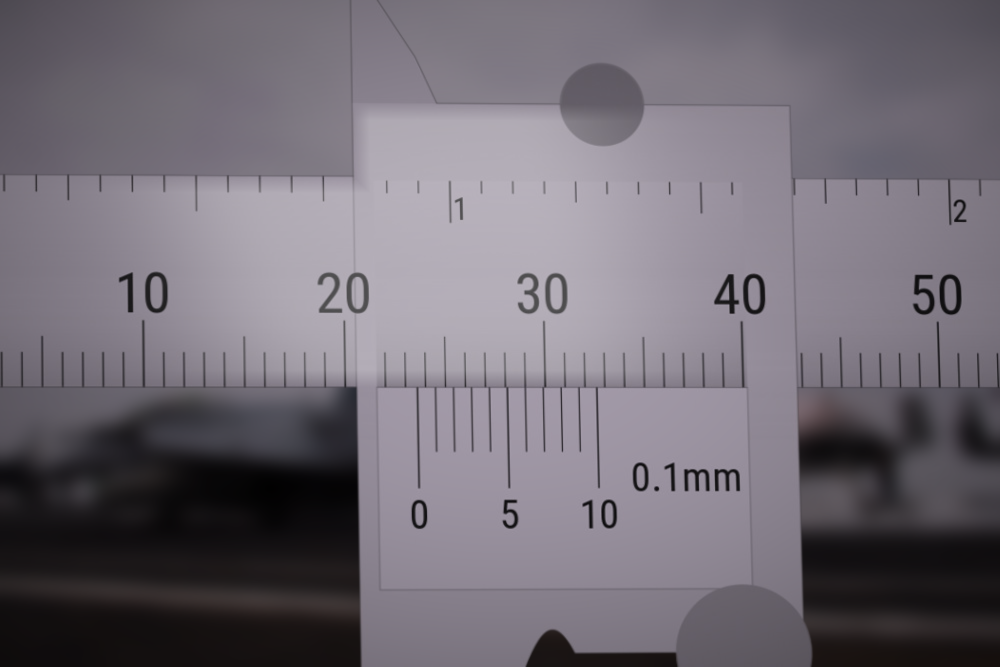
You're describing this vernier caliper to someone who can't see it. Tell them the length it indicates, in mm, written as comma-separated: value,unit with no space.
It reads 23.6,mm
